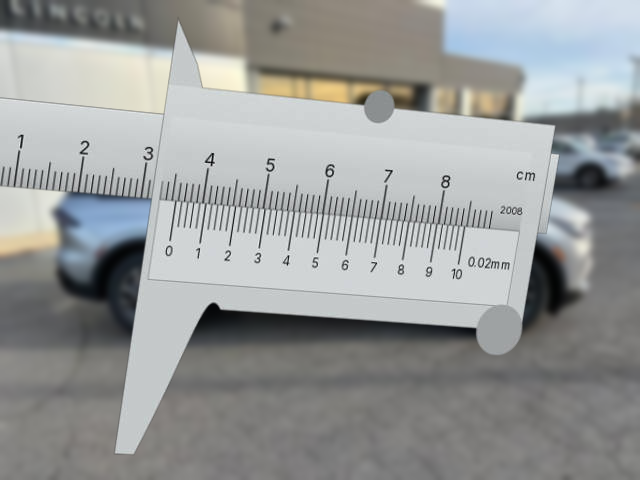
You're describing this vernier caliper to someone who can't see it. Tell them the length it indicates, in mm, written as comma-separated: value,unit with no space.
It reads 35.6,mm
